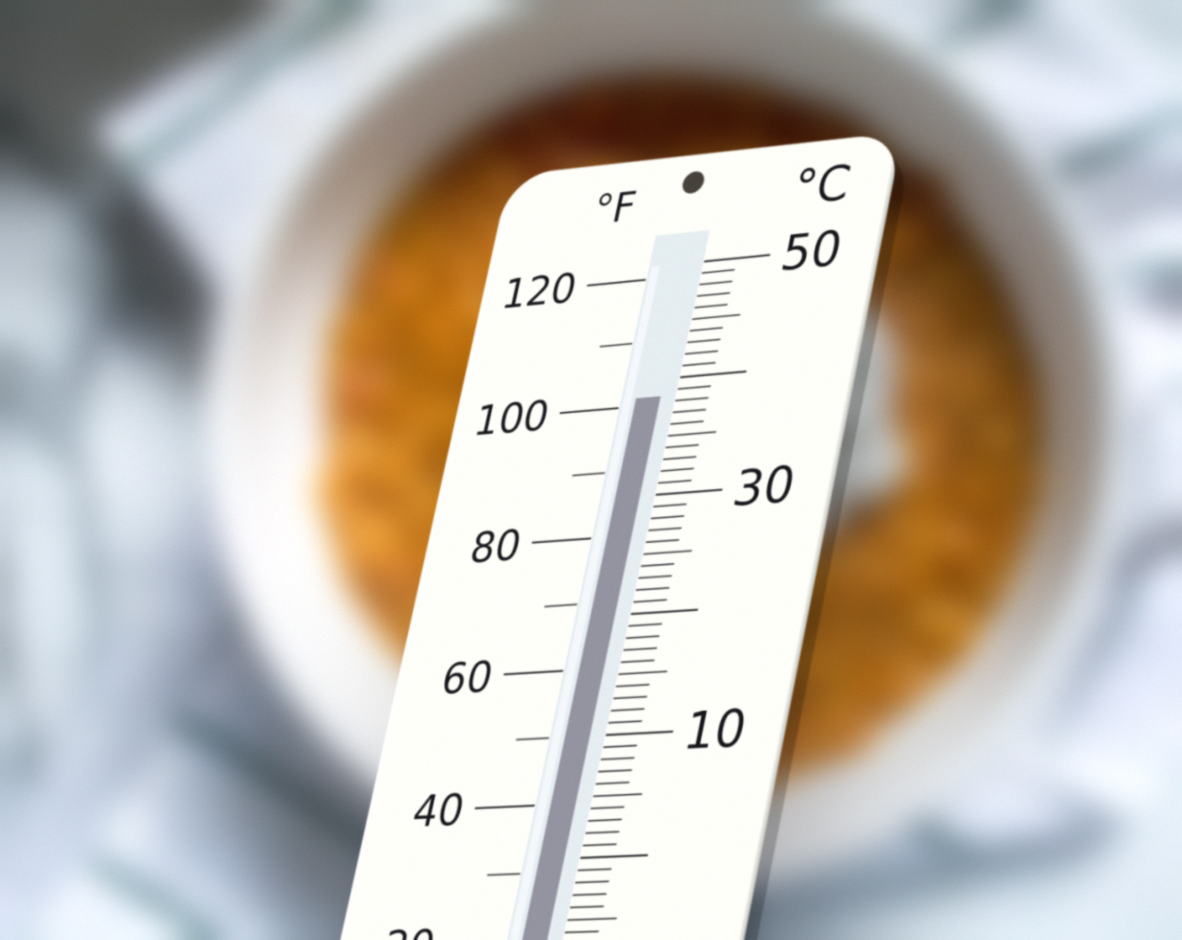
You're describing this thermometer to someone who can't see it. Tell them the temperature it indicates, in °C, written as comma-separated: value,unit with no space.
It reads 38.5,°C
